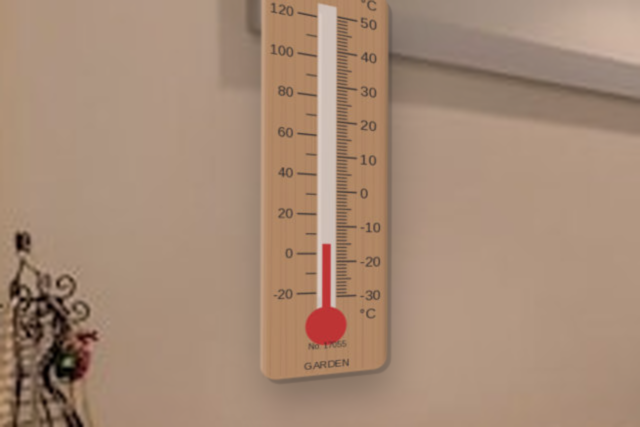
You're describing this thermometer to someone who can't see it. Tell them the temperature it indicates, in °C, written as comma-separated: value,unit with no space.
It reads -15,°C
